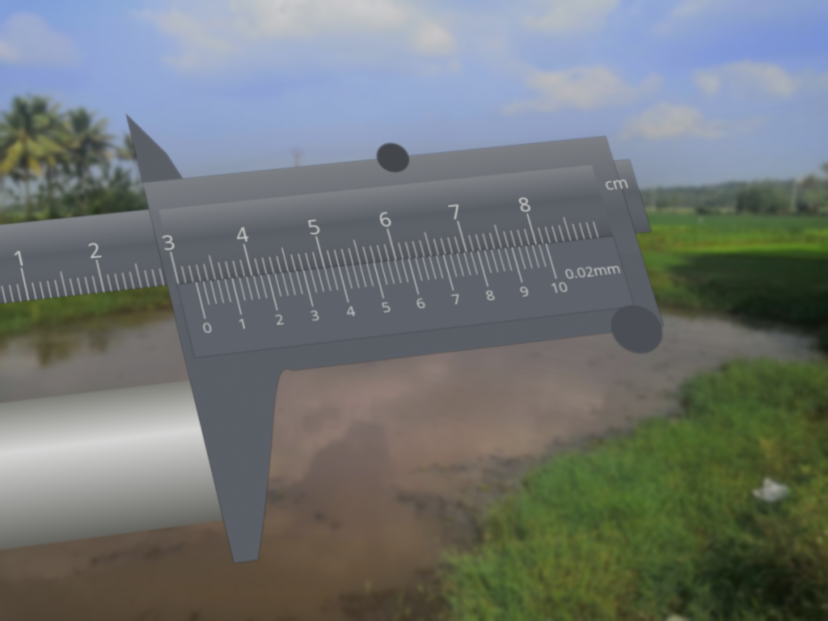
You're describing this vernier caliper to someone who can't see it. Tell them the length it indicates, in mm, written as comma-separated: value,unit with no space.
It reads 32.4,mm
